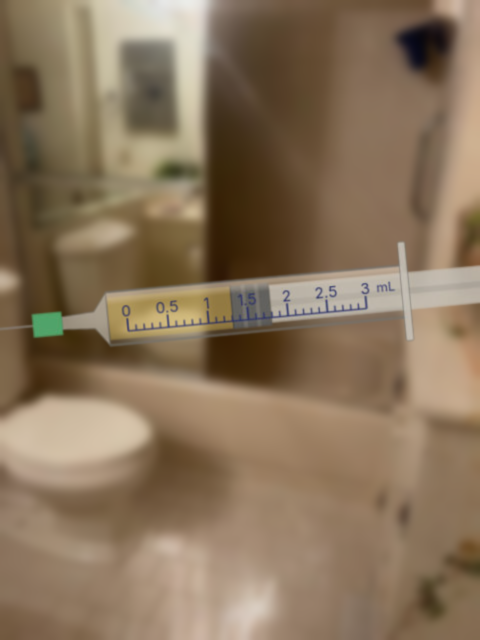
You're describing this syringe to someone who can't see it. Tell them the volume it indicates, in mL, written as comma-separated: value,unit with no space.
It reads 1.3,mL
